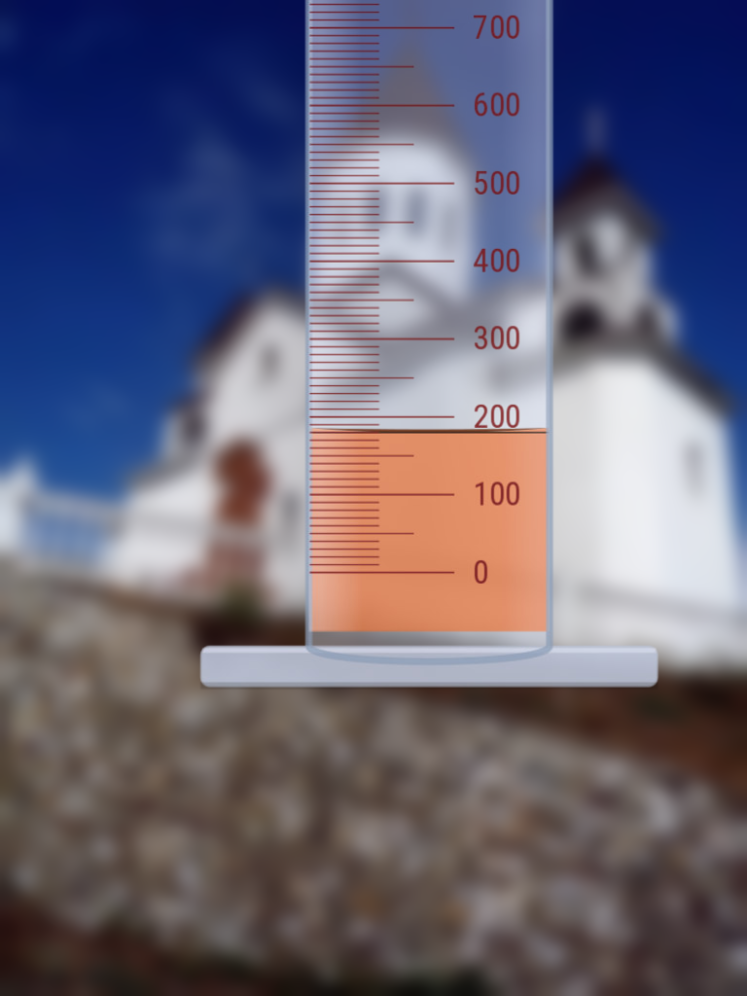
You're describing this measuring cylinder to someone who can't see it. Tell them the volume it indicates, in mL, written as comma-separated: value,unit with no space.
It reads 180,mL
